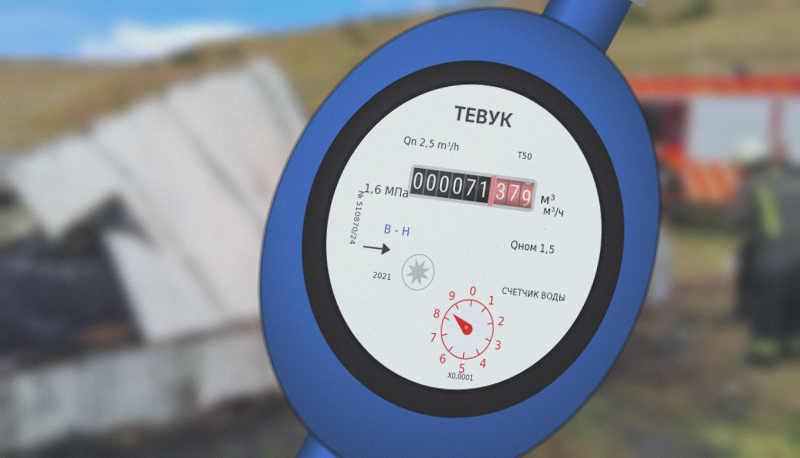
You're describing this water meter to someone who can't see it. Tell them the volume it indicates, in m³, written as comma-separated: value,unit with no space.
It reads 71.3788,m³
